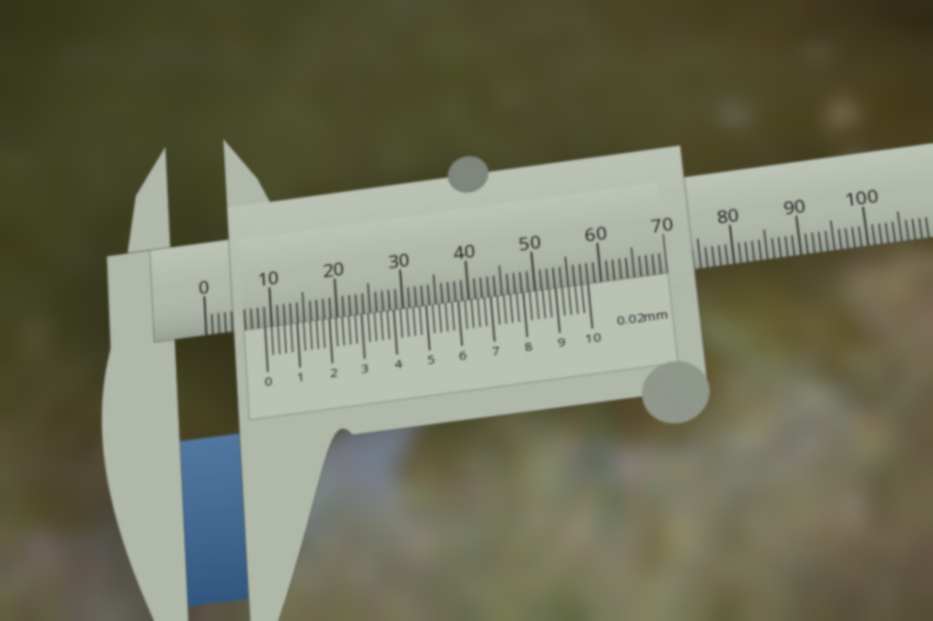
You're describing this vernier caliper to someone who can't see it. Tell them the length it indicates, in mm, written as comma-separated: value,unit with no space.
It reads 9.0,mm
